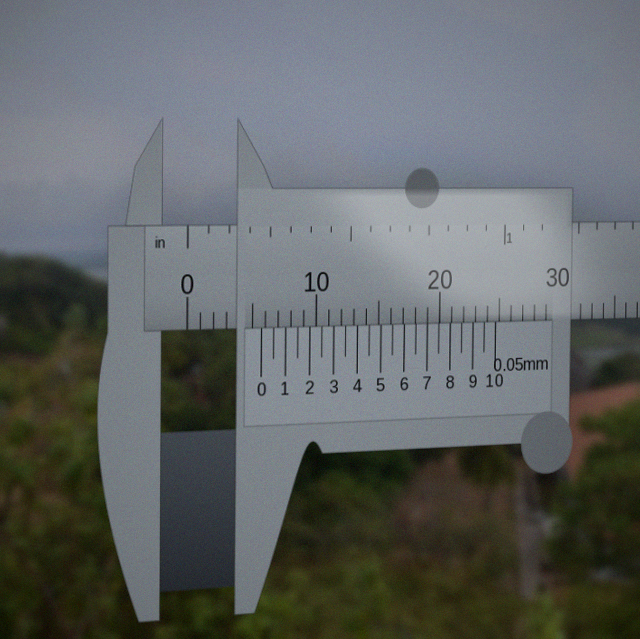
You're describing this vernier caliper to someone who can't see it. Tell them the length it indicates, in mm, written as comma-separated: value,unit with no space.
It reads 5.7,mm
